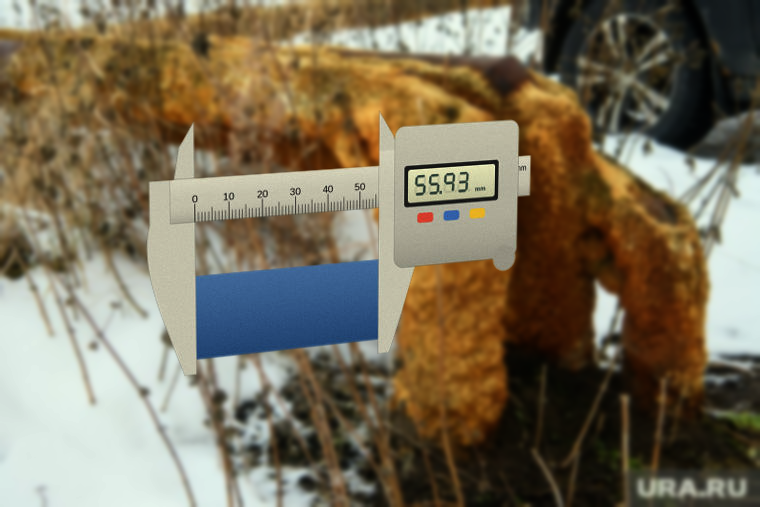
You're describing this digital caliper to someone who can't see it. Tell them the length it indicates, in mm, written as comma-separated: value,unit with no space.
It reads 55.93,mm
